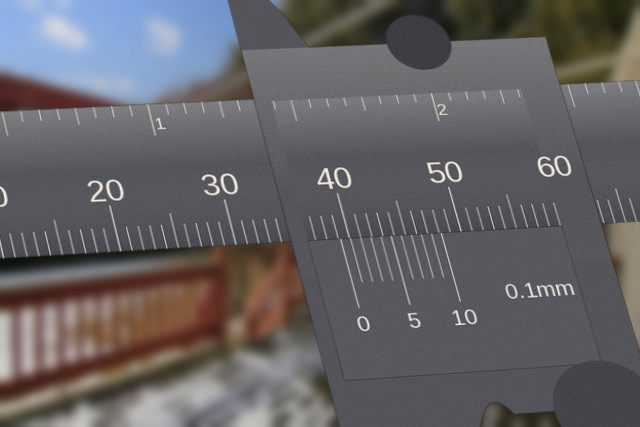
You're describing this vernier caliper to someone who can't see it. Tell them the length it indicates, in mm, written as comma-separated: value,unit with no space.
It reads 39.2,mm
